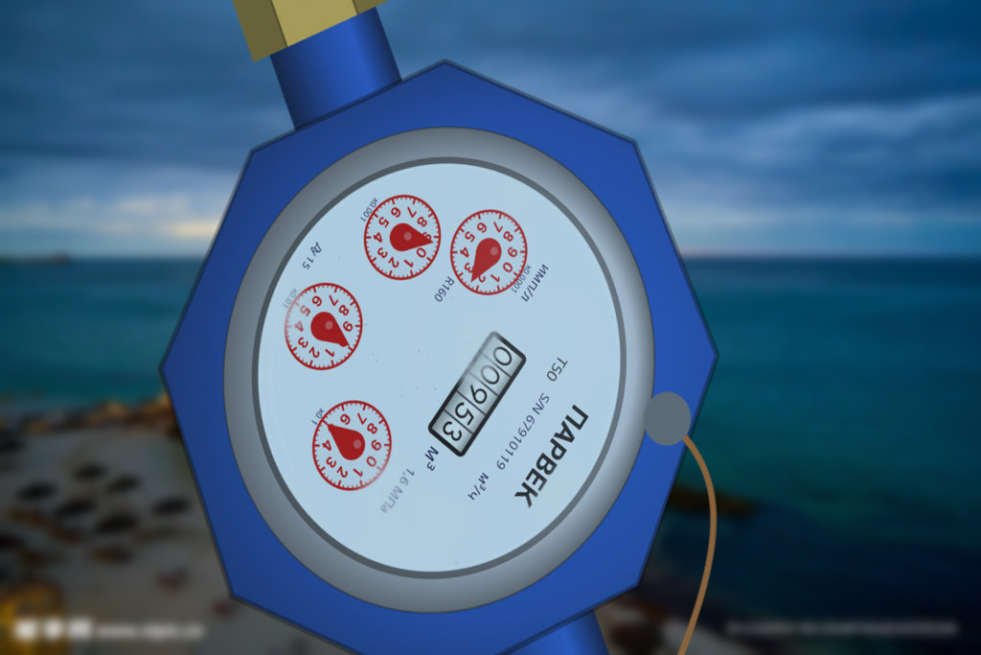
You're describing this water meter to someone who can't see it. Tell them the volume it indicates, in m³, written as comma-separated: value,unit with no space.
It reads 953.4992,m³
